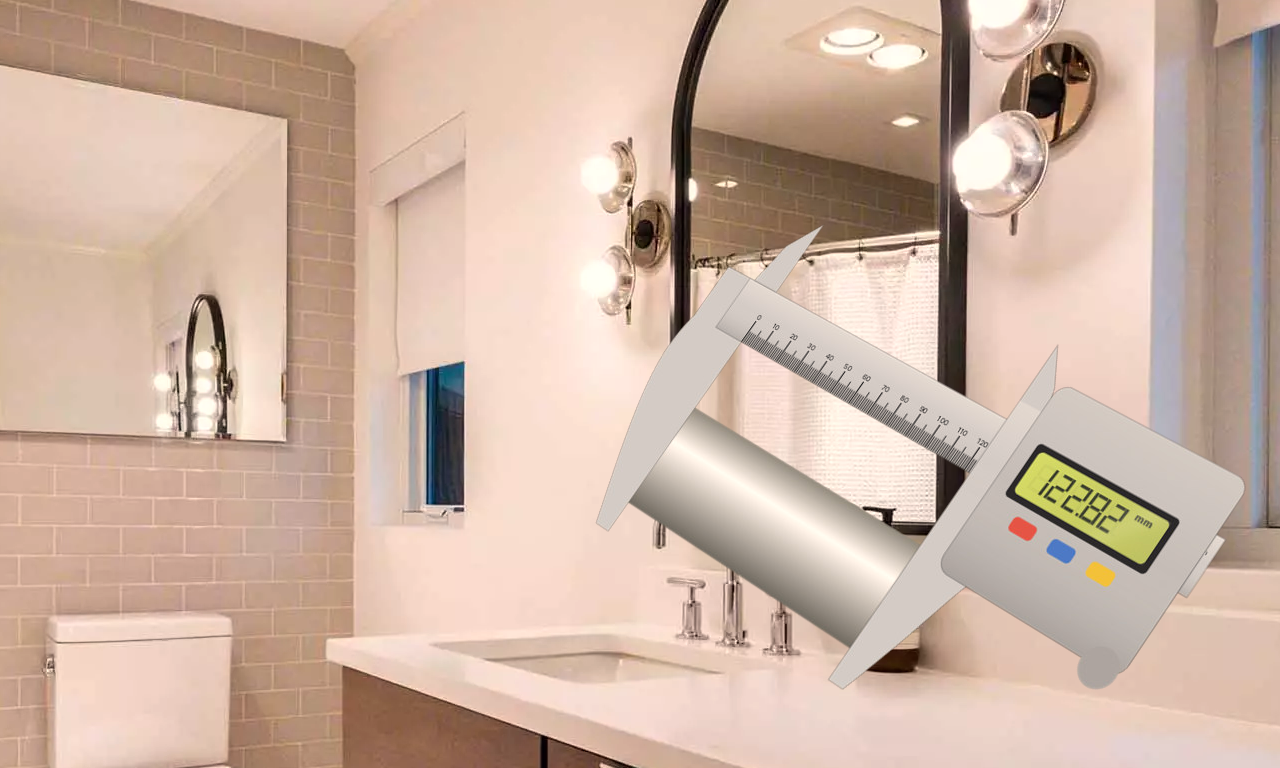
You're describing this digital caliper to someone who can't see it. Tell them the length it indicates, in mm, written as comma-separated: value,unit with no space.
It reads 122.82,mm
